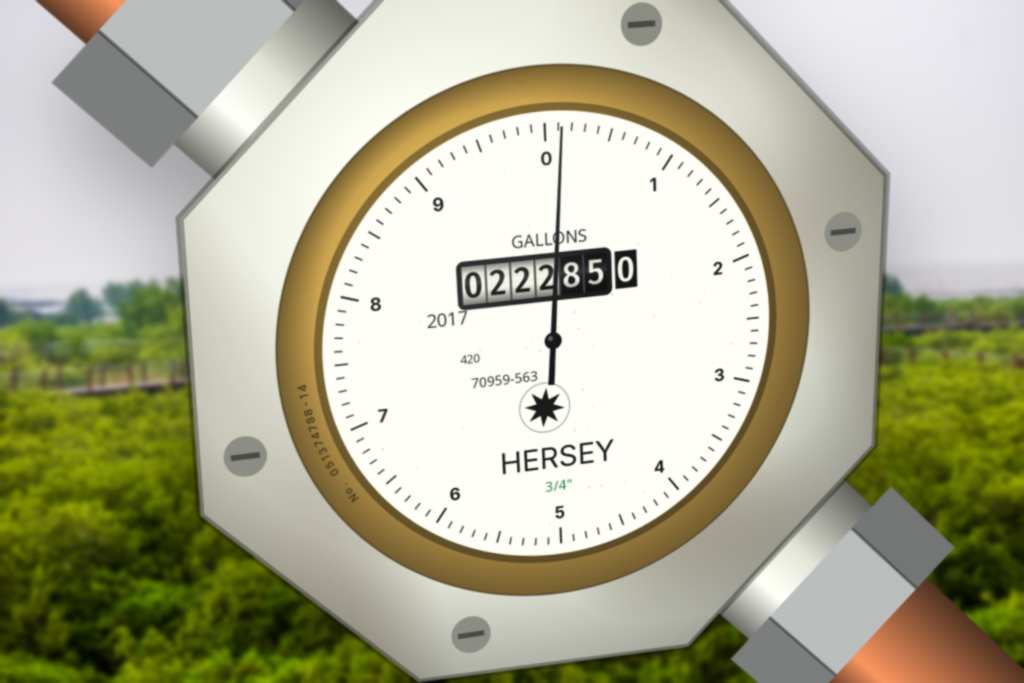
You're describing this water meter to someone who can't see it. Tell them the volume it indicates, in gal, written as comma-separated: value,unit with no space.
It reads 222850.1,gal
